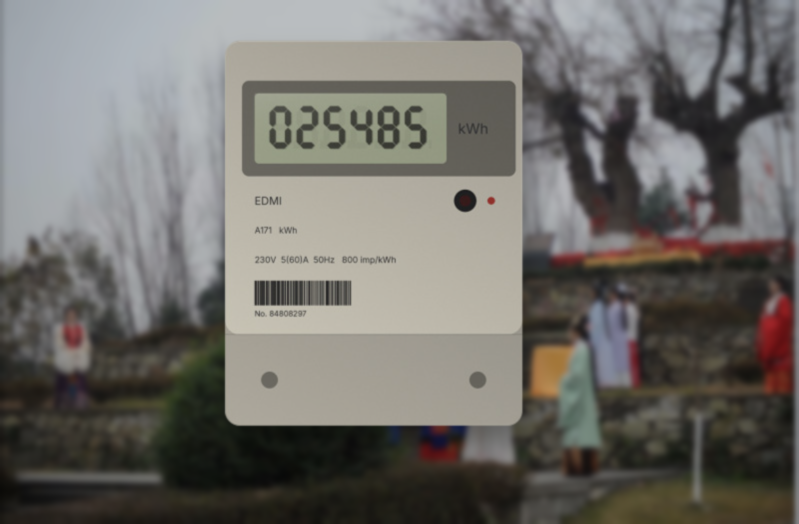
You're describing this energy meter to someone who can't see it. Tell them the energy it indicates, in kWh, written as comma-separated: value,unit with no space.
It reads 25485,kWh
